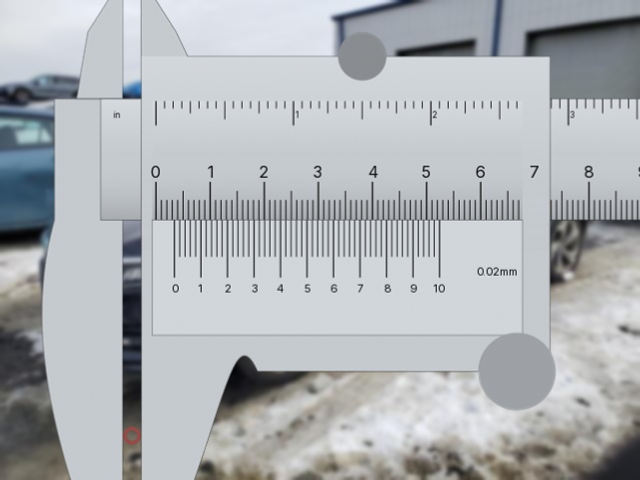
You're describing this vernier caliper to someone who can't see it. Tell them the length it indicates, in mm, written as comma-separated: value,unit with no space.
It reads 3.4,mm
